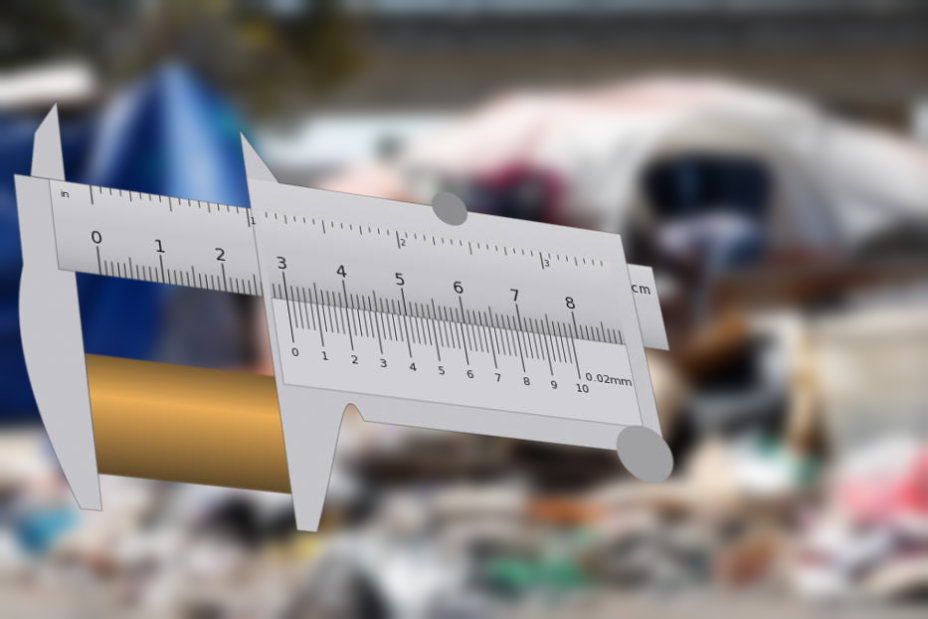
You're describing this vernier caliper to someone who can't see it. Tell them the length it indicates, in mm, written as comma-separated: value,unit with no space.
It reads 30.0,mm
